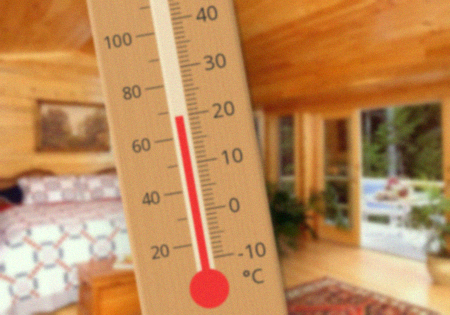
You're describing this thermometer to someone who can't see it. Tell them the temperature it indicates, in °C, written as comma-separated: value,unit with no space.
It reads 20,°C
